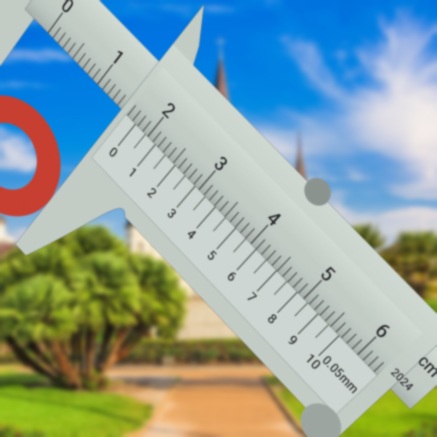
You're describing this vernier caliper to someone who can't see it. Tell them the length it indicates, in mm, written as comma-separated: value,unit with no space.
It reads 17.6,mm
